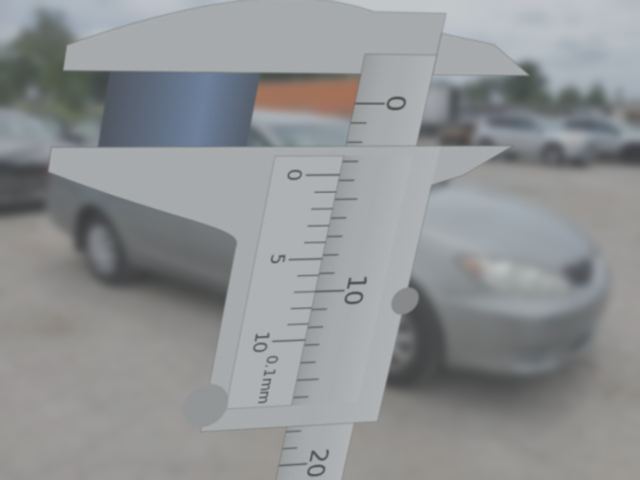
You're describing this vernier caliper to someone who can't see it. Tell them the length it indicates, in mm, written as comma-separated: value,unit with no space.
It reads 3.7,mm
